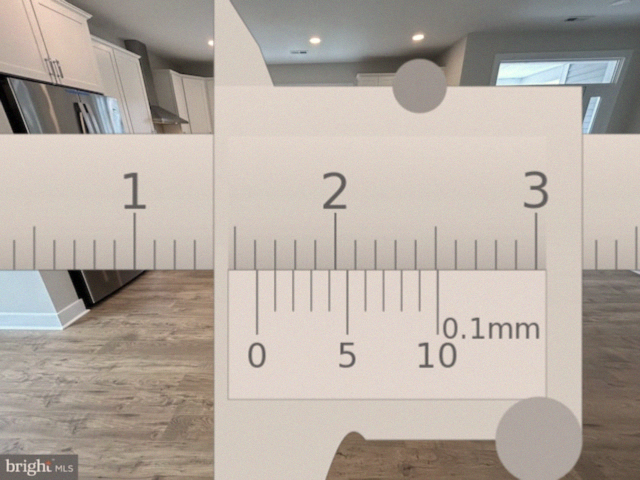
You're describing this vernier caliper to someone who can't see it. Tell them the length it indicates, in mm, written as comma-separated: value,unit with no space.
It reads 16.1,mm
